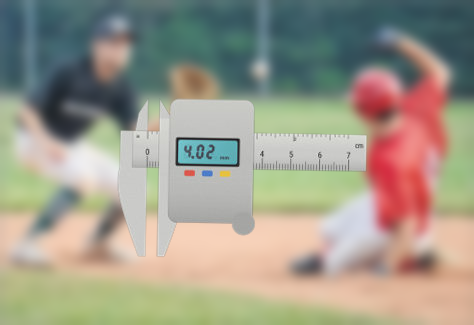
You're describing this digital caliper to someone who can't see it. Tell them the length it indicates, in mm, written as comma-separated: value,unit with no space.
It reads 4.02,mm
